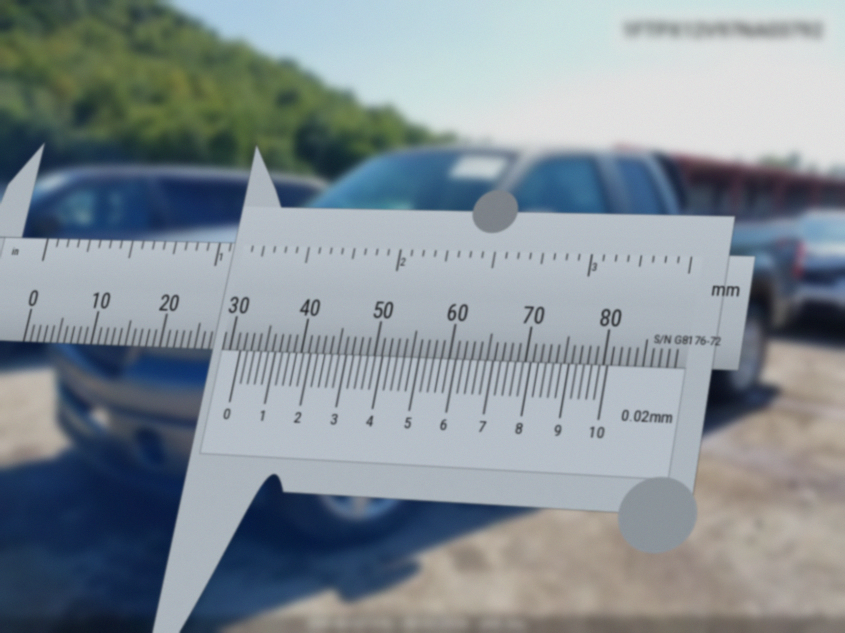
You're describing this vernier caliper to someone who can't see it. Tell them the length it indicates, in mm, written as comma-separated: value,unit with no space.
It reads 31.5,mm
